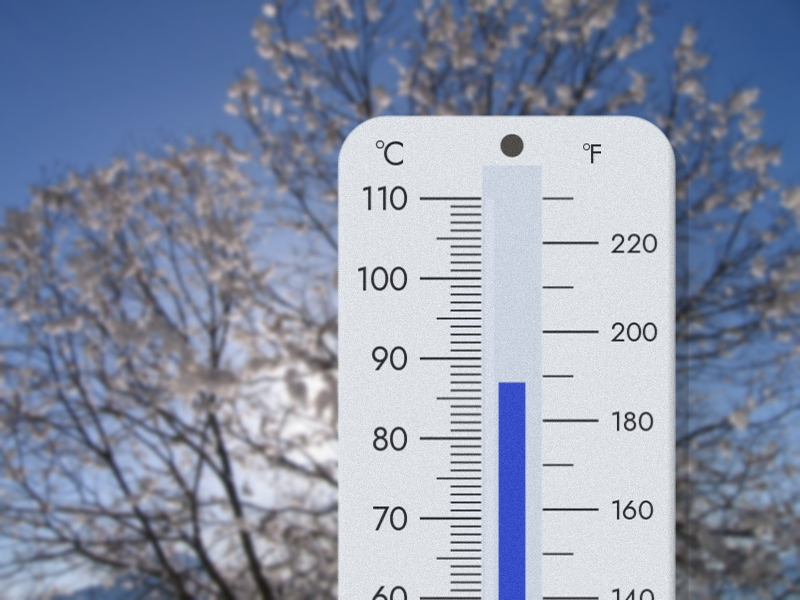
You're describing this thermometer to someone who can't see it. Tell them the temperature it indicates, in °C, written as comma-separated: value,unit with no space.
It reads 87,°C
